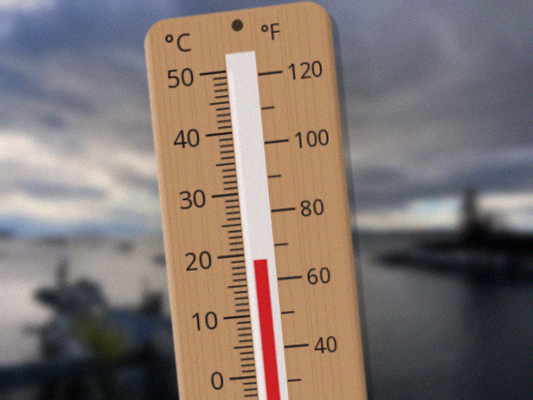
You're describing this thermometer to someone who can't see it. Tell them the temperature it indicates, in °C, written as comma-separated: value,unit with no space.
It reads 19,°C
